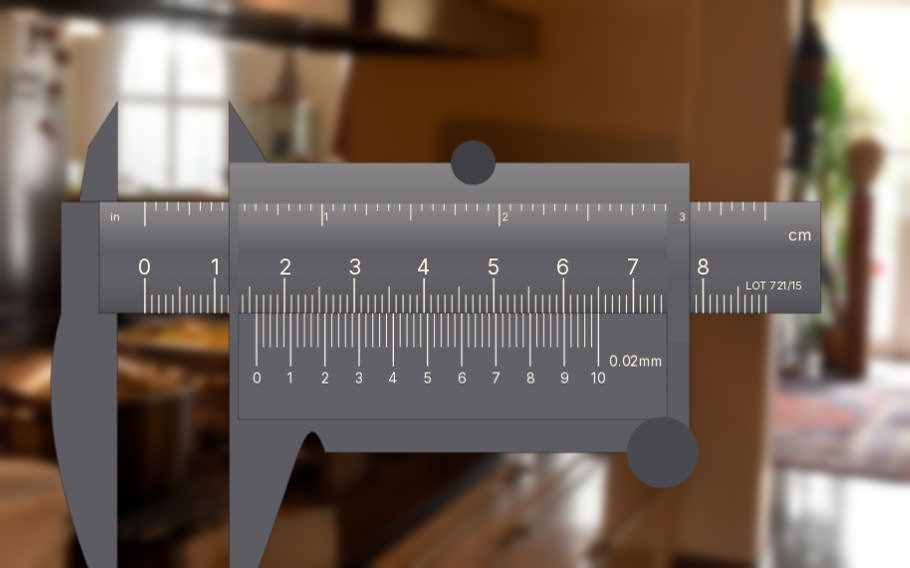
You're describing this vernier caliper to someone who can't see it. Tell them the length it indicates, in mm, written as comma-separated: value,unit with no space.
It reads 16.0,mm
